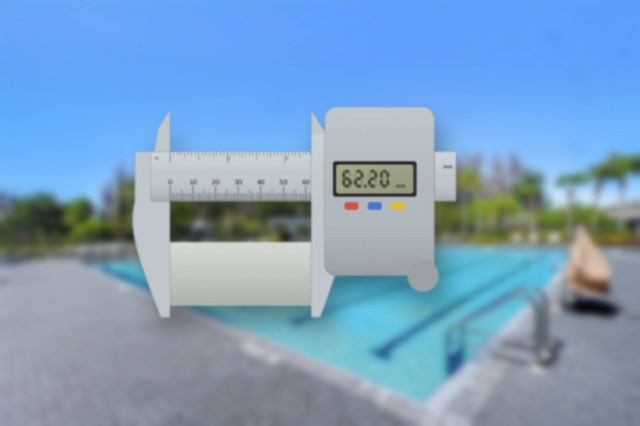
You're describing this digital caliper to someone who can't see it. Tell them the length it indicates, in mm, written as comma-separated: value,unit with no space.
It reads 62.20,mm
